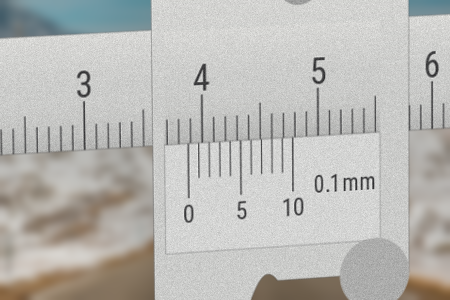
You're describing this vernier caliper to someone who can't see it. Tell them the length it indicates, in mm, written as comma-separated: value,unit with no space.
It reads 38.8,mm
